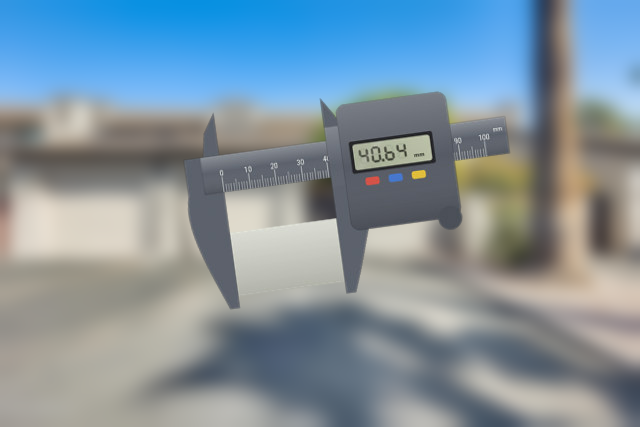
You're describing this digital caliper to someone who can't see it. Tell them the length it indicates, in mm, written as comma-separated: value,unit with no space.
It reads 40.64,mm
